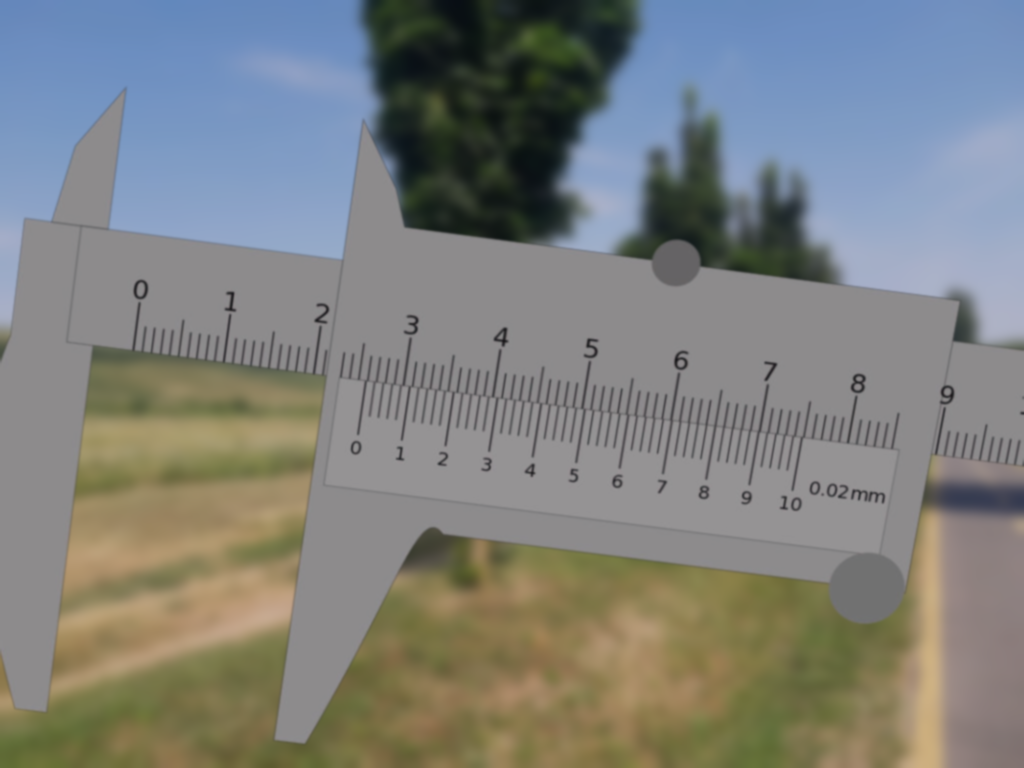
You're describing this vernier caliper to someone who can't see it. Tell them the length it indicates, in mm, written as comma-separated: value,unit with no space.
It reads 25.8,mm
